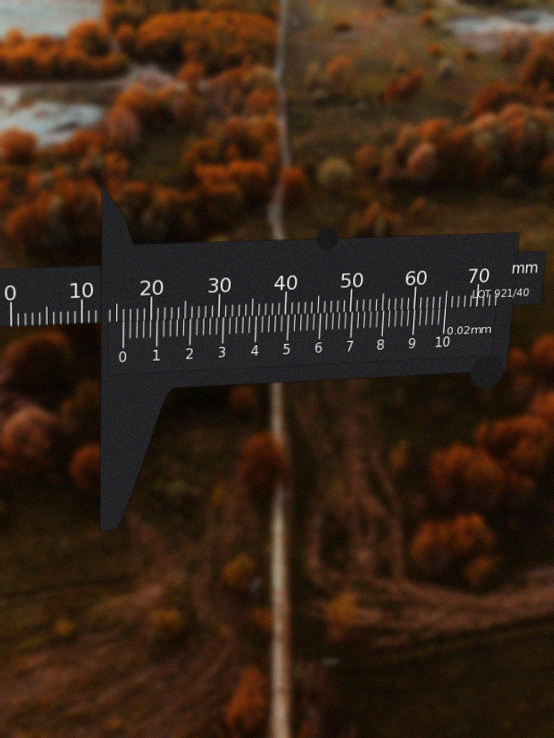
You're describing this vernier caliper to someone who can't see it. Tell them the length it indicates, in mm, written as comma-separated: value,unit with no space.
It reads 16.0,mm
